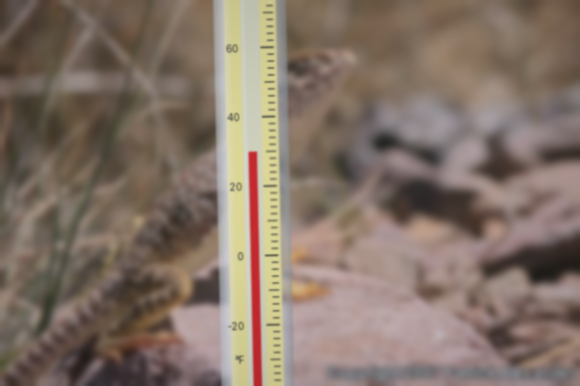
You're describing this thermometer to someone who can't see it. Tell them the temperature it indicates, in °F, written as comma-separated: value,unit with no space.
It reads 30,°F
